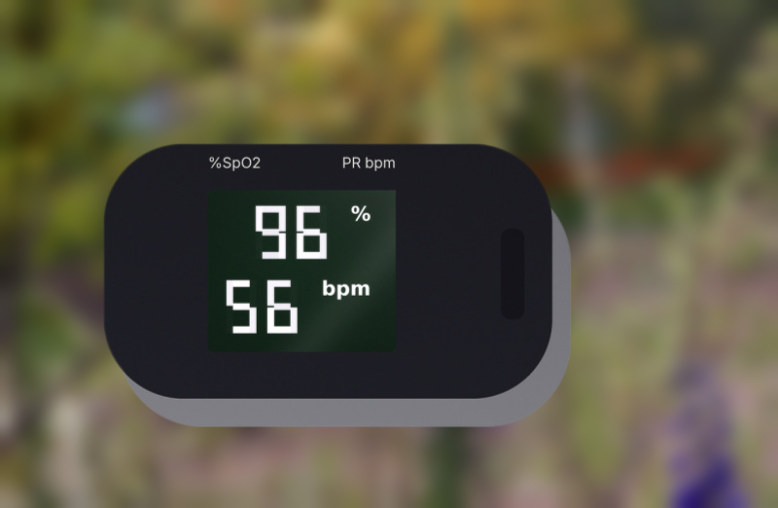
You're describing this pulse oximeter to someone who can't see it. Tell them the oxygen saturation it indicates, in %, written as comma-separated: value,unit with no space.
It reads 96,%
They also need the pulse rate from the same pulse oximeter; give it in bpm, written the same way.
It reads 56,bpm
